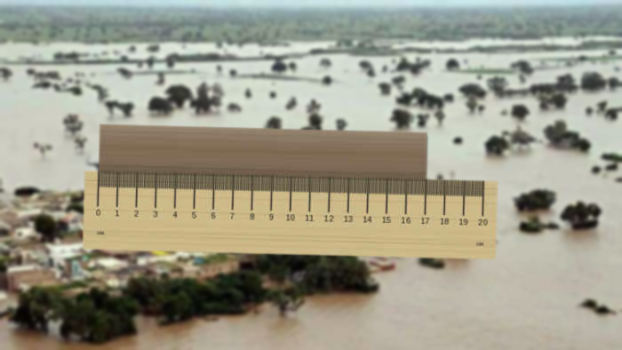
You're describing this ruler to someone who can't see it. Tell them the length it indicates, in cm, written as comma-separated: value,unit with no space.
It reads 17,cm
